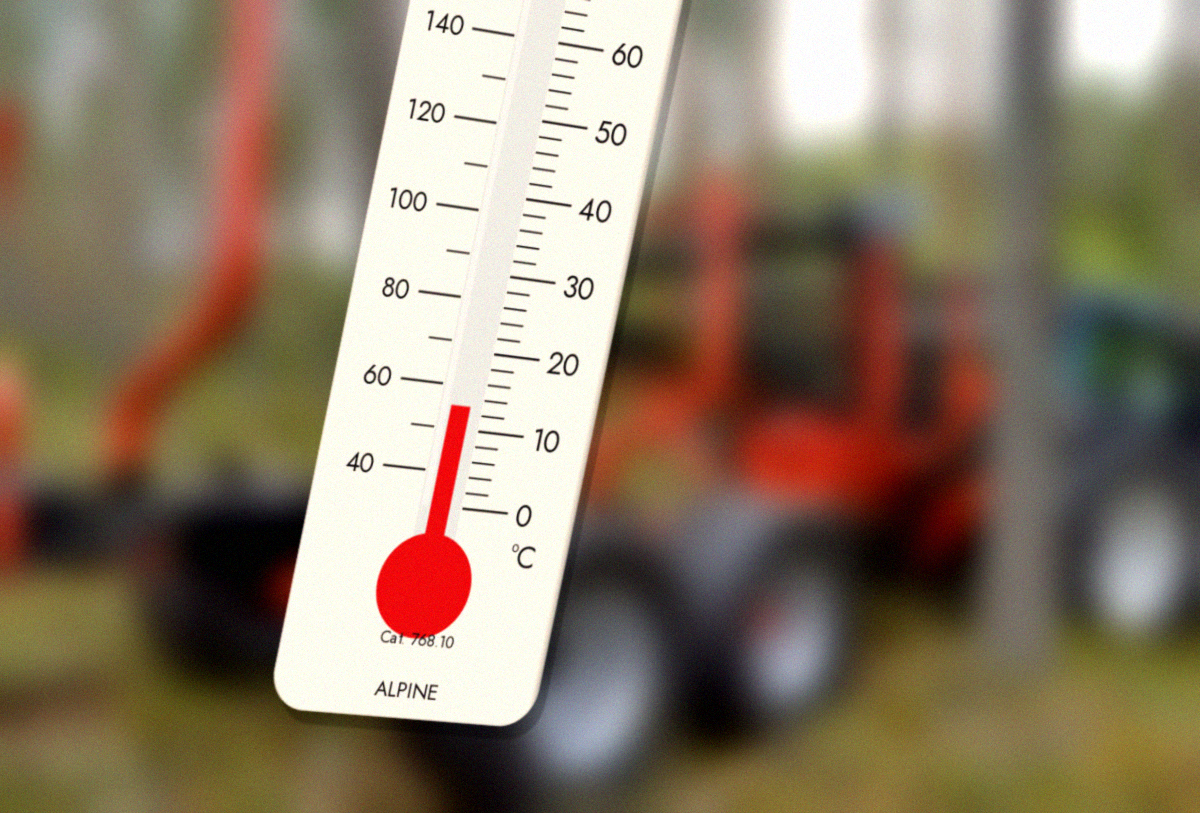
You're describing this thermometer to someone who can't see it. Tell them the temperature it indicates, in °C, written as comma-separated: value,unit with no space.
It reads 13,°C
